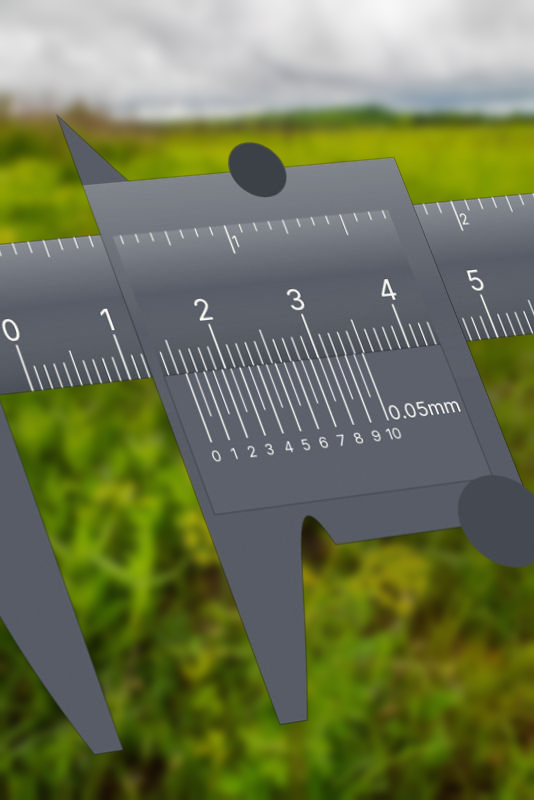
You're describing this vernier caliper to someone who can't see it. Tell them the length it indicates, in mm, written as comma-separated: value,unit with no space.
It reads 15.8,mm
